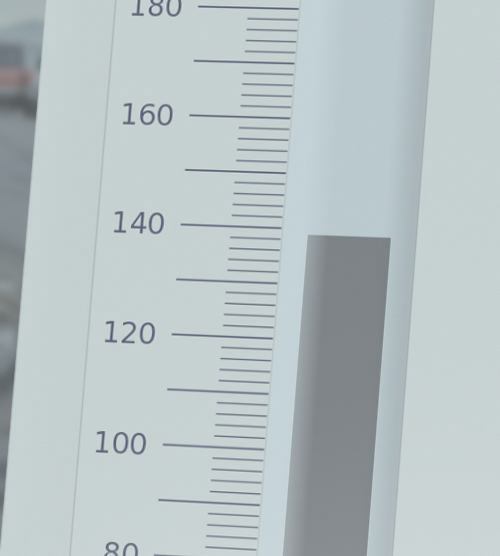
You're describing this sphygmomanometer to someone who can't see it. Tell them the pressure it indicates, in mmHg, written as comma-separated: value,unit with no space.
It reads 139,mmHg
